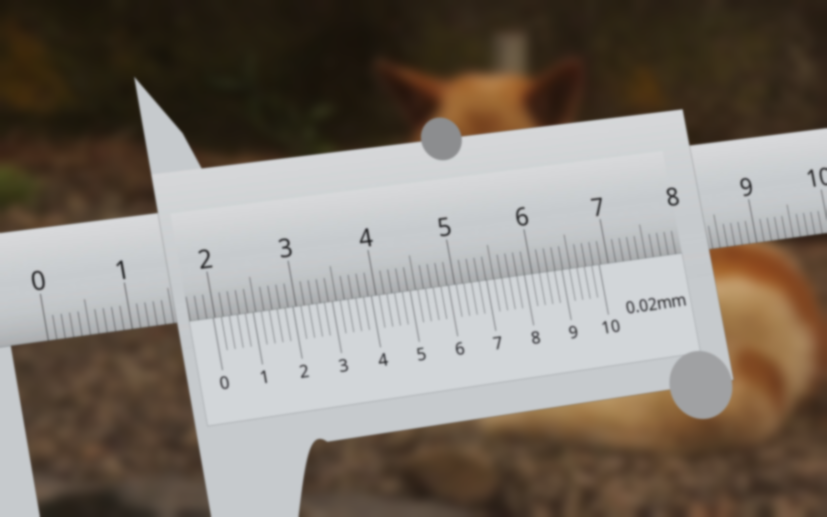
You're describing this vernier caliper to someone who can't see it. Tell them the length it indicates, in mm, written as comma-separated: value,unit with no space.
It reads 19.8,mm
